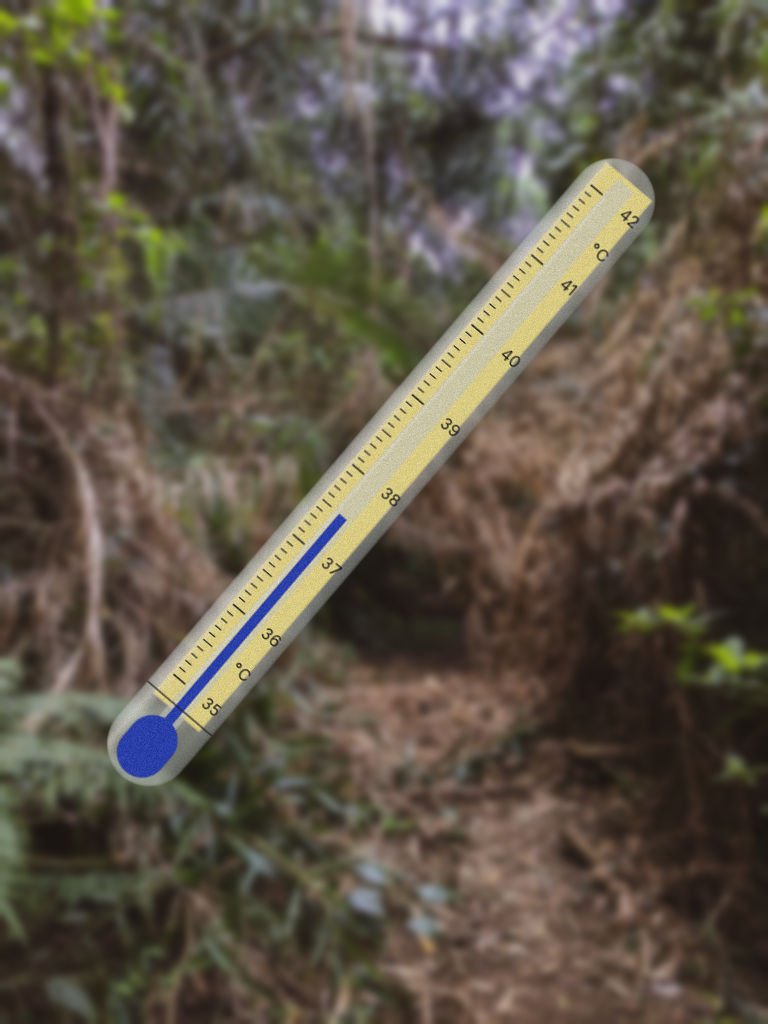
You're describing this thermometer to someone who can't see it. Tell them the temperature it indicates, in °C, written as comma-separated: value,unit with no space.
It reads 37.5,°C
